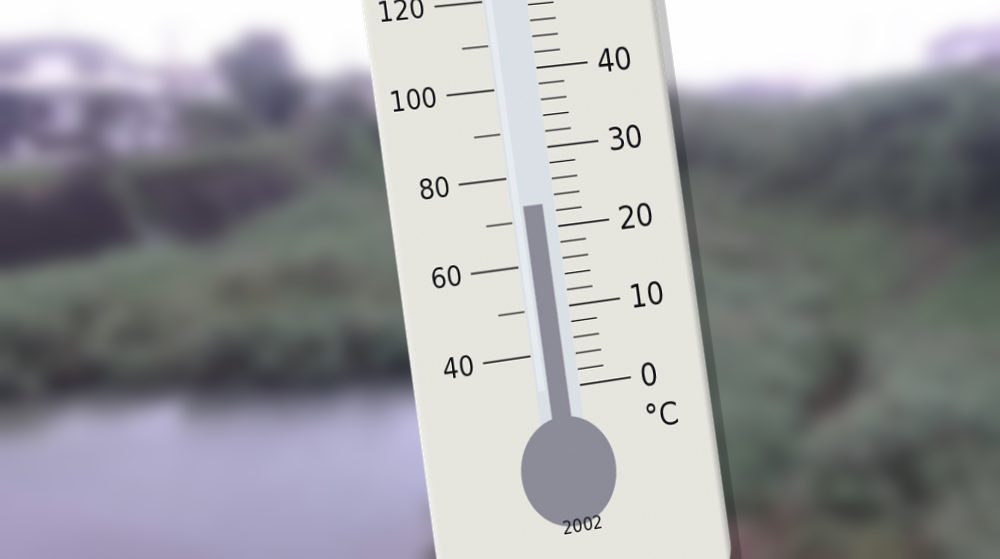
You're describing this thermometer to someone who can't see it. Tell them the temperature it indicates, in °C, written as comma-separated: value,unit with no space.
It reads 23,°C
